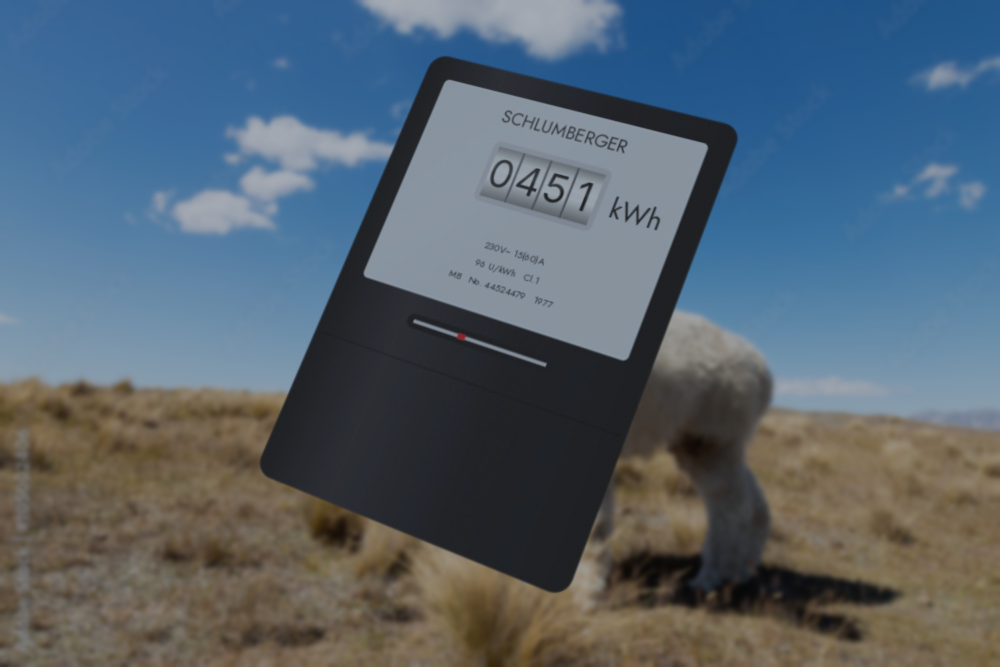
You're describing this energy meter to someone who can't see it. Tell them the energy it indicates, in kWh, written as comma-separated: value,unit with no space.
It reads 451,kWh
